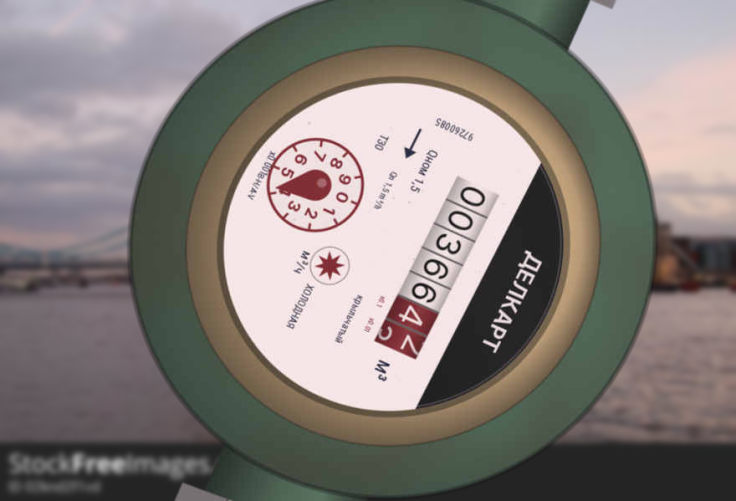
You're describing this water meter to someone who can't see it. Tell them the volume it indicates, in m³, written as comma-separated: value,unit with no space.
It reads 366.424,m³
